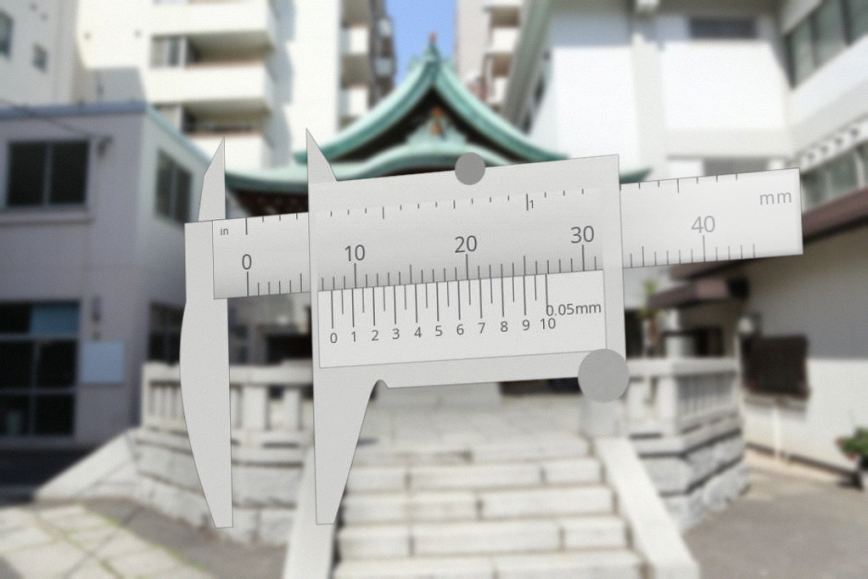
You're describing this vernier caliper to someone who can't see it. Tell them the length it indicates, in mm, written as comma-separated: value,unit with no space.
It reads 7.8,mm
